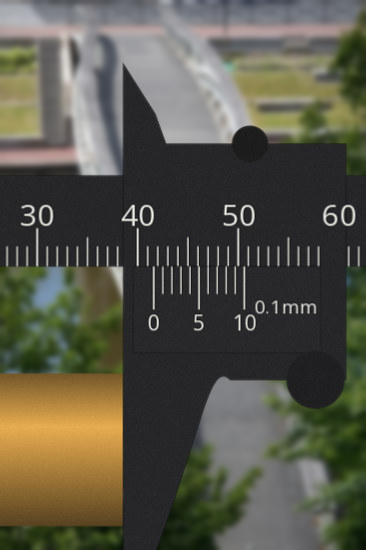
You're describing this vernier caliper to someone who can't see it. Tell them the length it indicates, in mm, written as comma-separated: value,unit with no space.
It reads 41.6,mm
